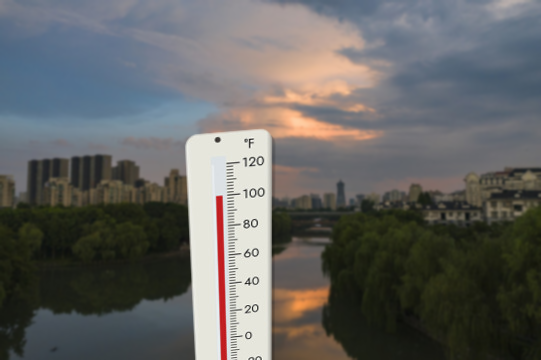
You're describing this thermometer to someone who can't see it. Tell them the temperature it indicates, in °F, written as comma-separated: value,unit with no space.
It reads 100,°F
